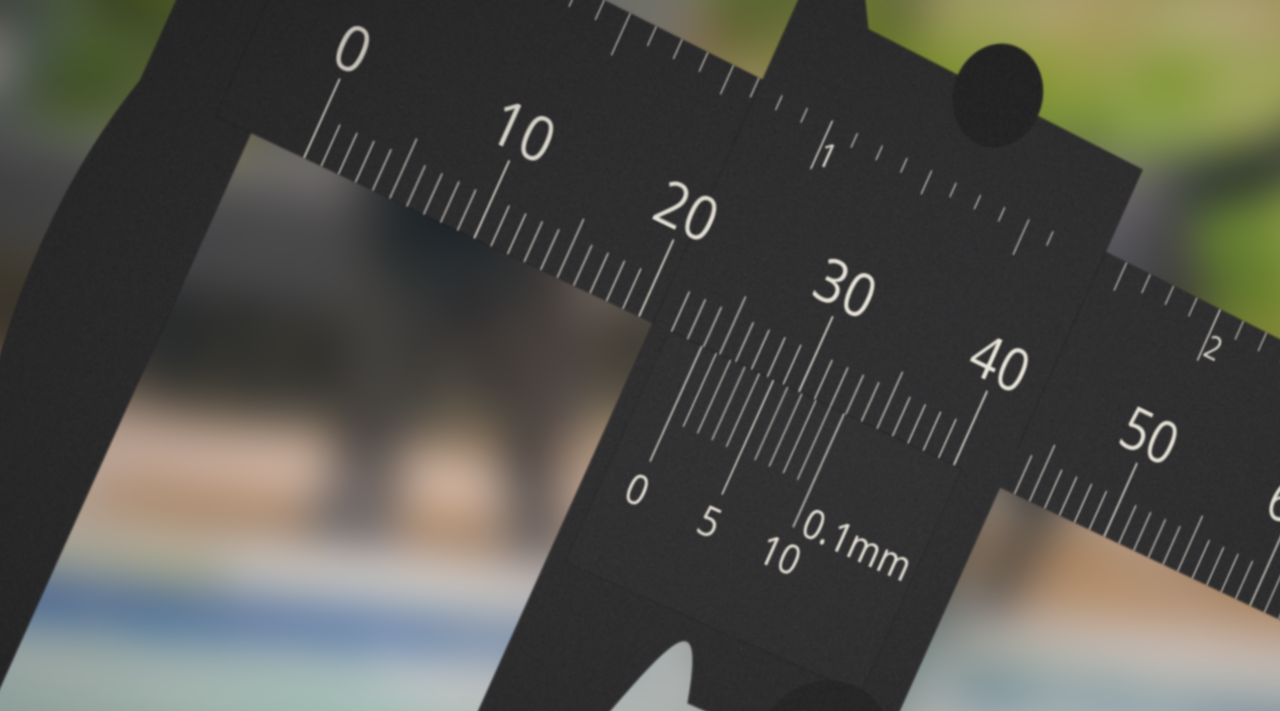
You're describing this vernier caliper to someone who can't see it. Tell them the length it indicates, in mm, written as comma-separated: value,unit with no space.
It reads 23.9,mm
